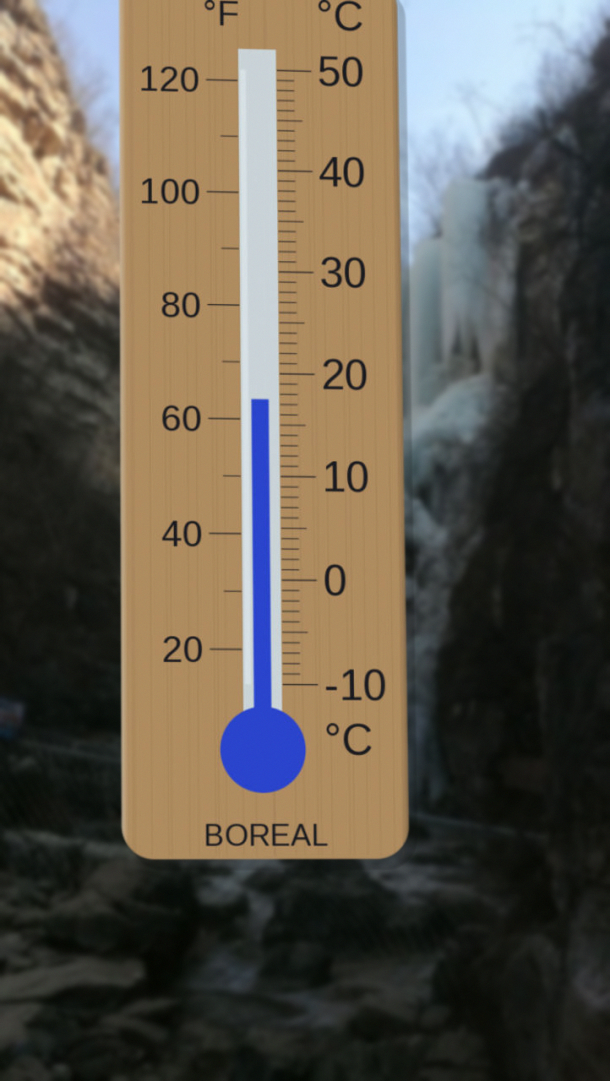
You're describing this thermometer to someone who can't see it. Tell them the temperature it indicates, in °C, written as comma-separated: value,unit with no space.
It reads 17.5,°C
